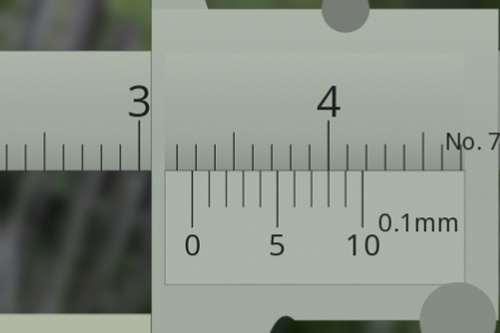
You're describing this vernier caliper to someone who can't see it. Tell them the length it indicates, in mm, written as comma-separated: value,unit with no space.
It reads 32.8,mm
